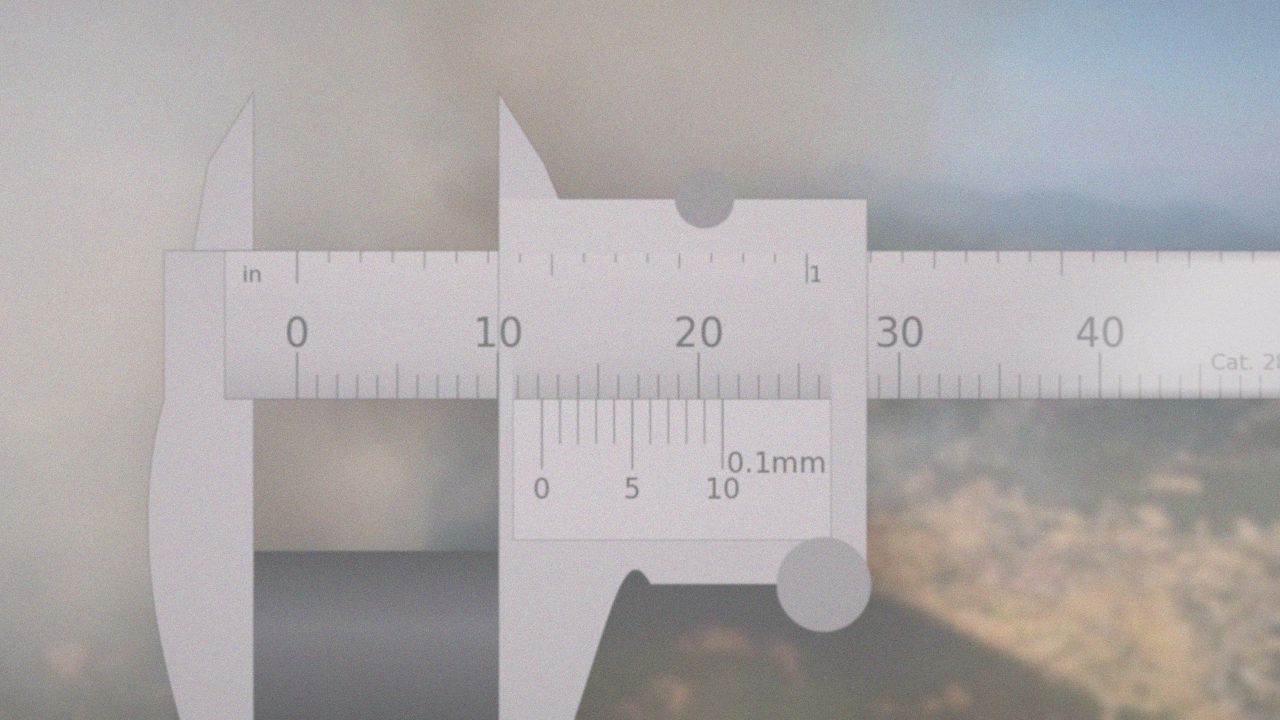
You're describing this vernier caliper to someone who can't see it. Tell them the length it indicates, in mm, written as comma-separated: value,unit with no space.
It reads 12.2,mm
